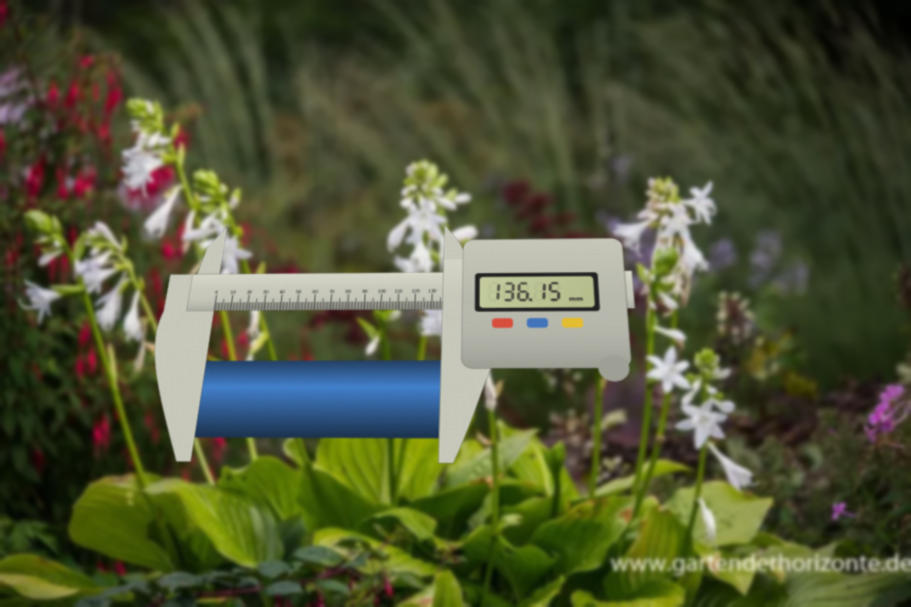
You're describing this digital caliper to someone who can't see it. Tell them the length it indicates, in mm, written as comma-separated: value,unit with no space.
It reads 136.15,mm
